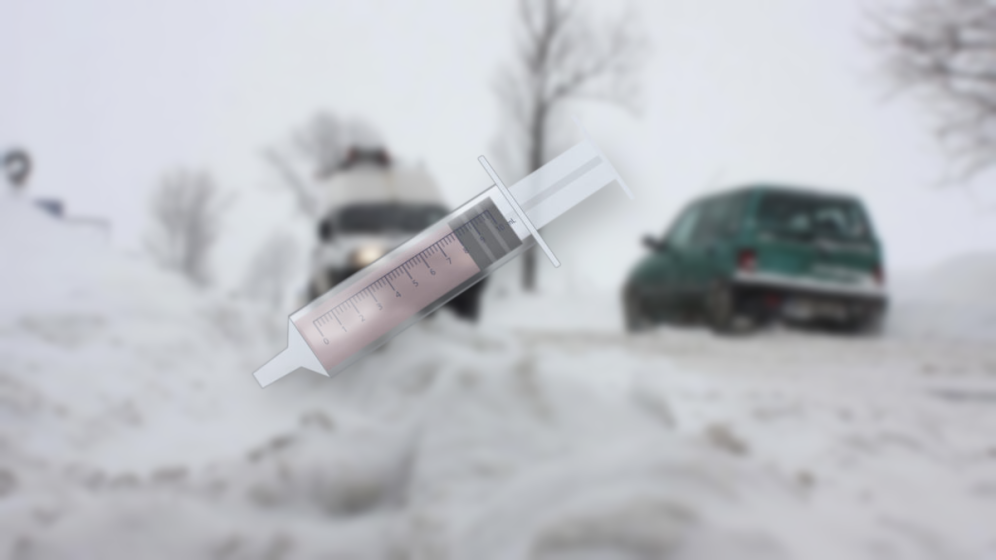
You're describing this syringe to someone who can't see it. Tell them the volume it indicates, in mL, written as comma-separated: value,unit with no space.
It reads 8,mL
